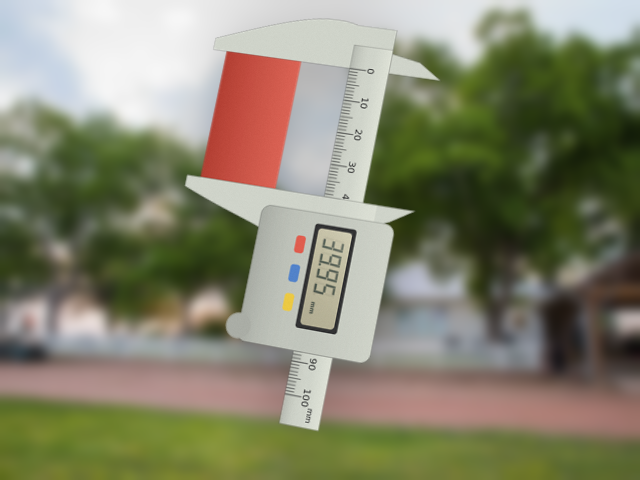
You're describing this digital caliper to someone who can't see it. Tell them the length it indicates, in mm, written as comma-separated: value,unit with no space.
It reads 39.95,mm
